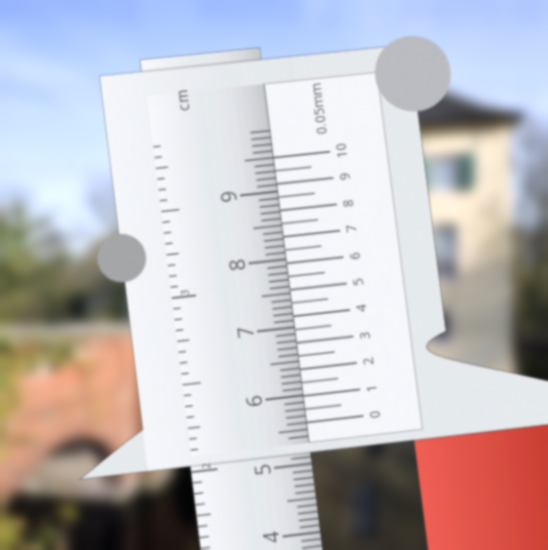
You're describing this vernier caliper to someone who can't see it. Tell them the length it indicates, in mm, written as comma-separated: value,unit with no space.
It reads 56.0,mm
